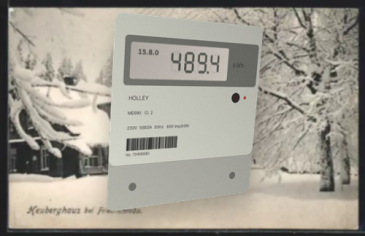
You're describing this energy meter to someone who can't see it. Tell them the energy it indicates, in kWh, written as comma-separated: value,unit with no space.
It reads 489.4,kWh
